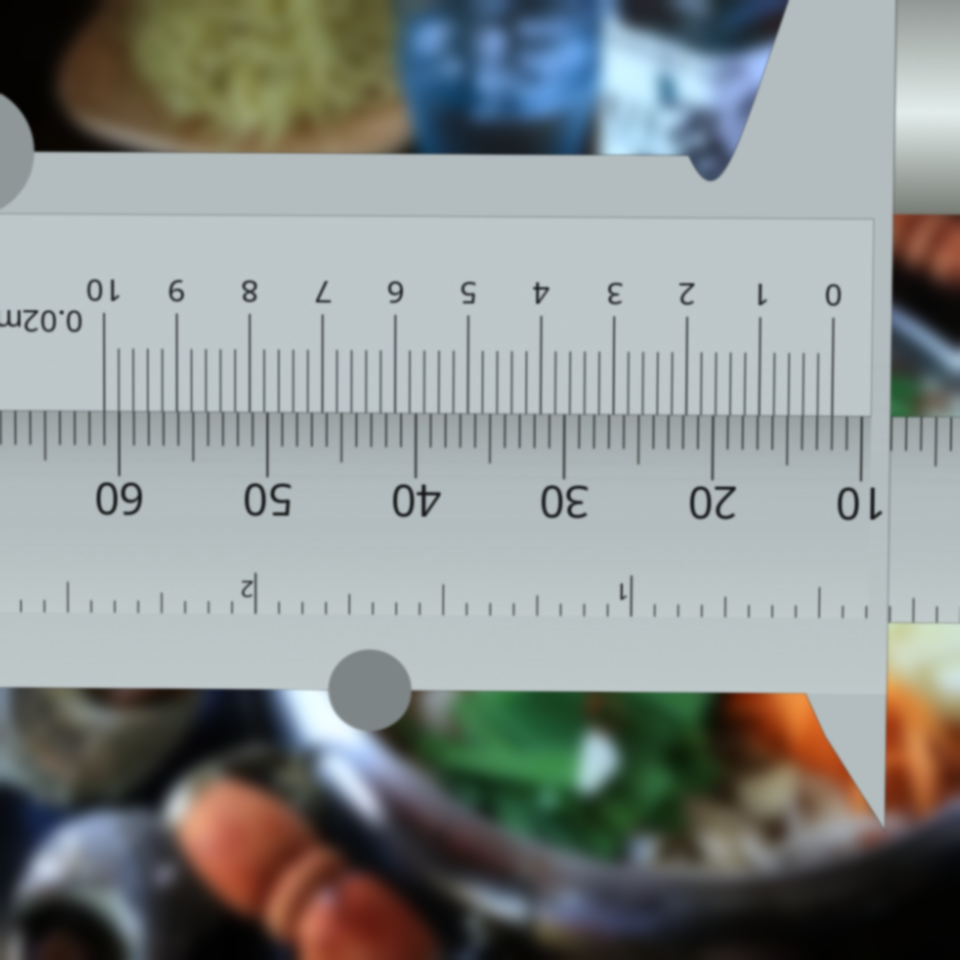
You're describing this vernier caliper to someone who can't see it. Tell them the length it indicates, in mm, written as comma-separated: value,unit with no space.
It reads 12.0,mm
